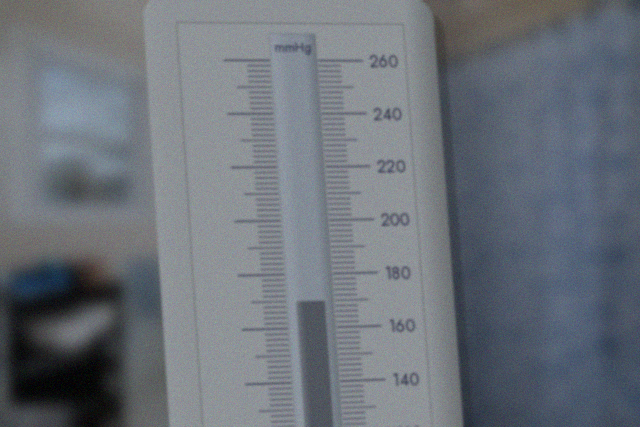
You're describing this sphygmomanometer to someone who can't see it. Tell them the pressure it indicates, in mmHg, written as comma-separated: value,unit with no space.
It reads 170,mmHg
